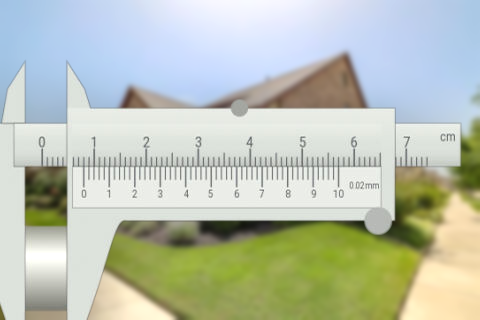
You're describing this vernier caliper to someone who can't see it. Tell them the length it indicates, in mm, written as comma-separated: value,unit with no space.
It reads 8.0,mm
